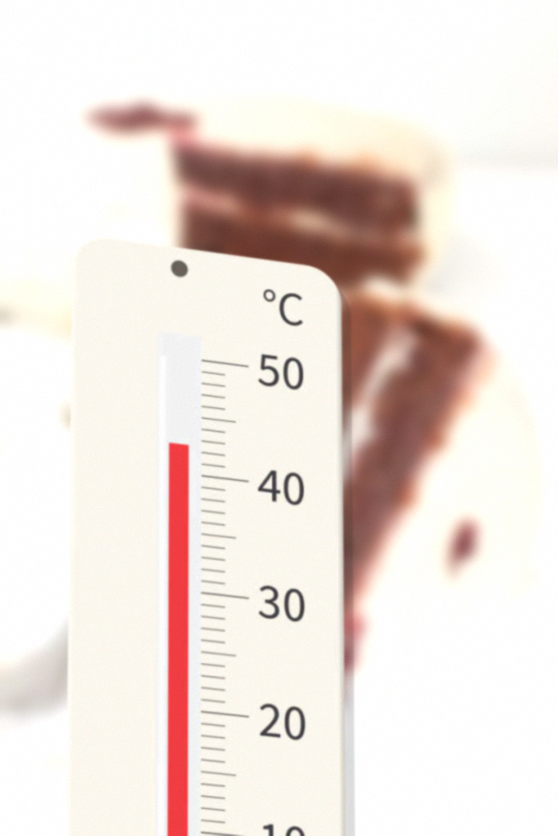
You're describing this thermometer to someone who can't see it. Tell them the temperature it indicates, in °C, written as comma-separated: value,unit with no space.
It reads 42.5,°C
